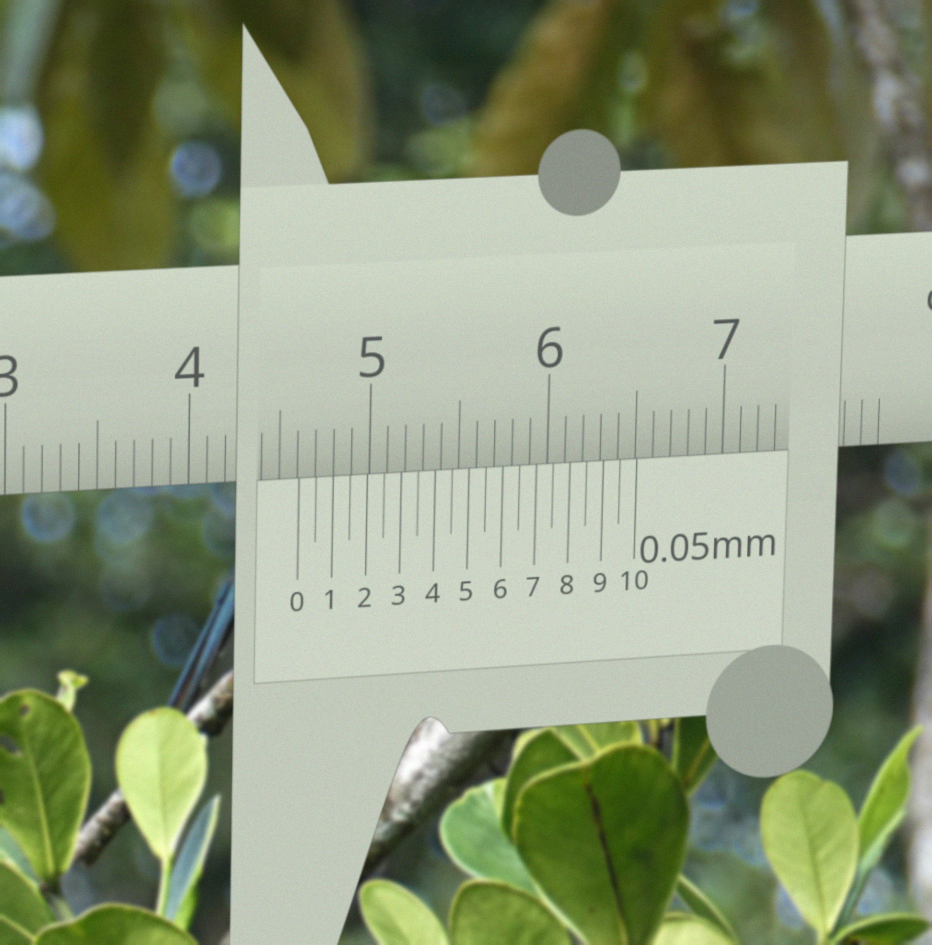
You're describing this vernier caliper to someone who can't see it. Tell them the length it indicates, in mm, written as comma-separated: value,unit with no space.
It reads 46.1,mm
